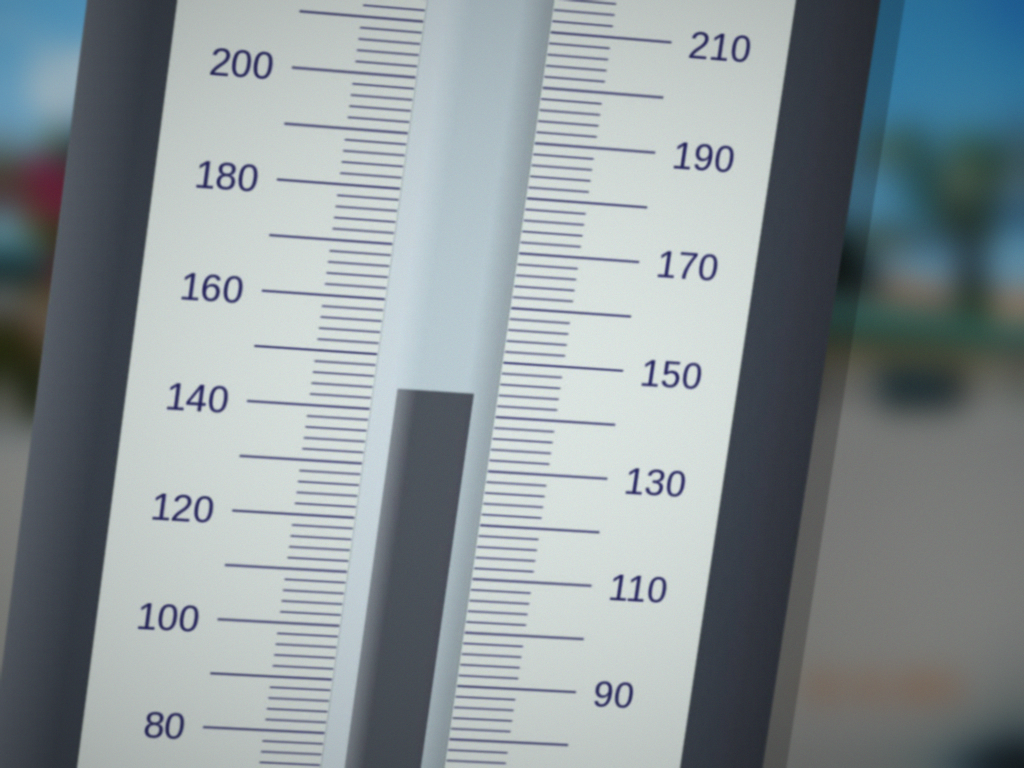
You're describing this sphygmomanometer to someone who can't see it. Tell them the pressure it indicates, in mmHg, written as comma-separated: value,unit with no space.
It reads 144,mmHg
